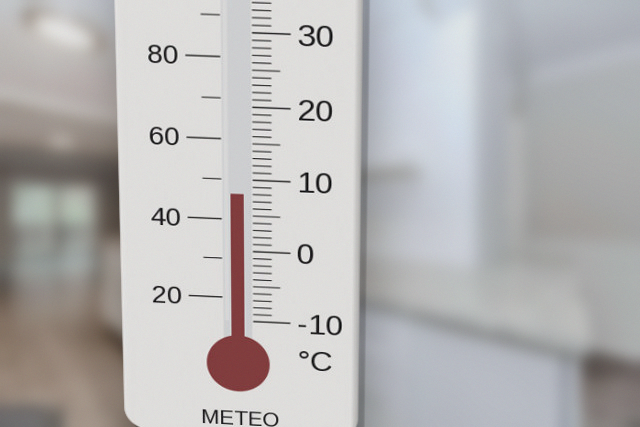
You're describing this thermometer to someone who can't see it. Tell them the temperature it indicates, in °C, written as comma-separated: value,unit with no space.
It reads 8,°C
